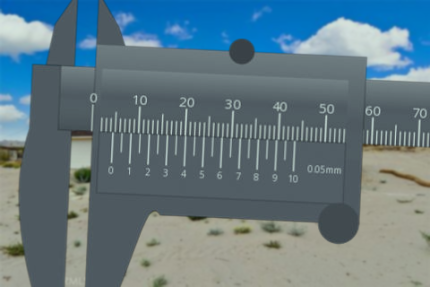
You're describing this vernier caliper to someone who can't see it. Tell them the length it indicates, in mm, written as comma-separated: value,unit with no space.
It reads 4.5,mm
